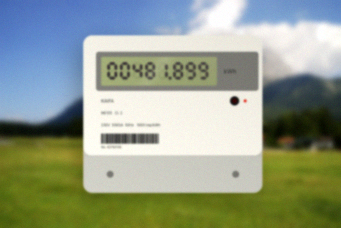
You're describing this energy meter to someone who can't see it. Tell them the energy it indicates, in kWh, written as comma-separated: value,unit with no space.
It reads 481.899,kWh
